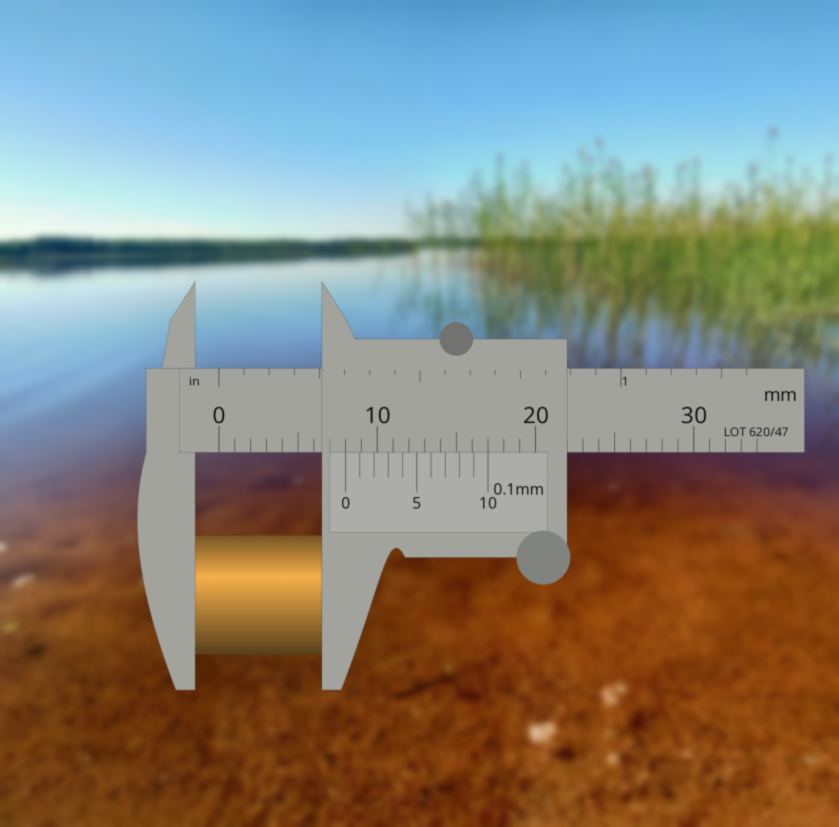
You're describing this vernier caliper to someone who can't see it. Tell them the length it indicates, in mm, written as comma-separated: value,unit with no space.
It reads 8.0,mm
